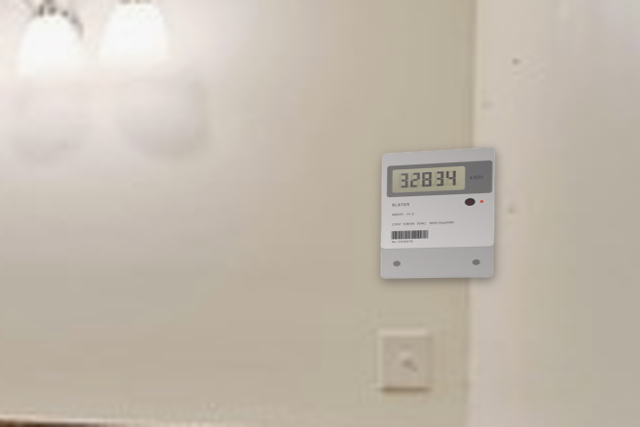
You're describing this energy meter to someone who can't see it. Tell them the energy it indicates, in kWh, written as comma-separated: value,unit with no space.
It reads 32834,kWh
